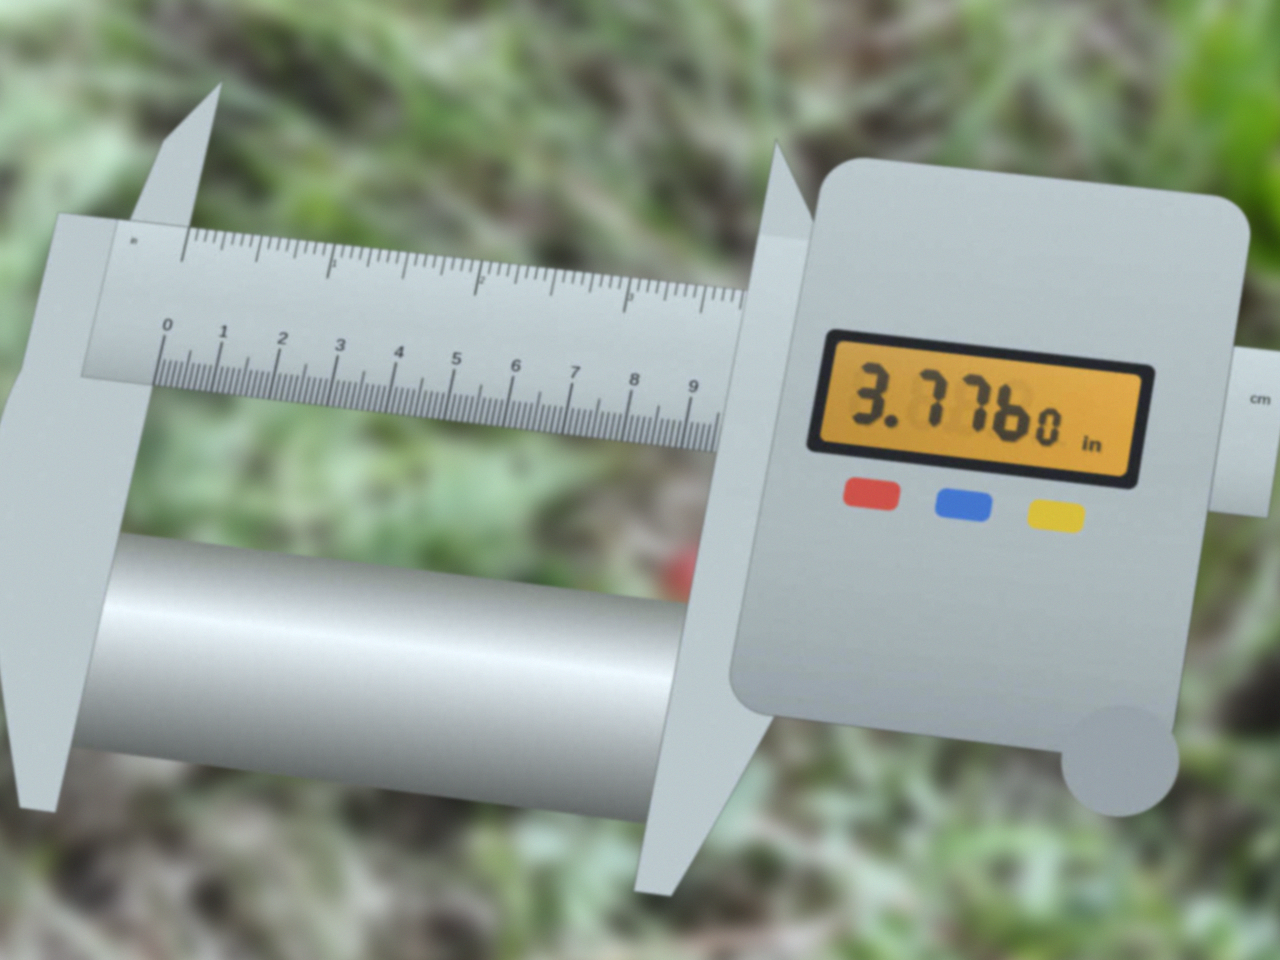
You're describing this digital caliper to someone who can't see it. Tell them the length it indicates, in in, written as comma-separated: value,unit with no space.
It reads 3.7760,in
